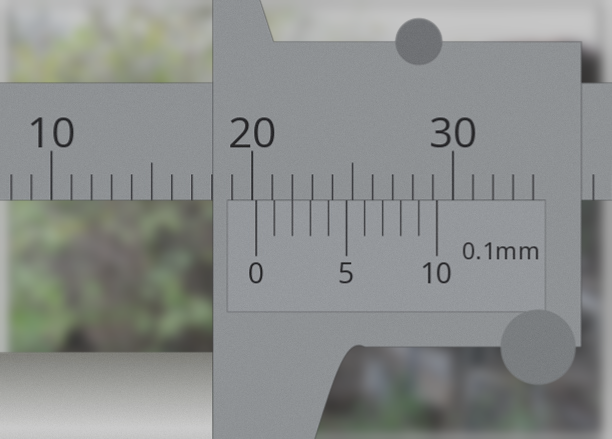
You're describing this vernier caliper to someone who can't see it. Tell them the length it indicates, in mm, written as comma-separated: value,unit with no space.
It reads 20.2,mm
